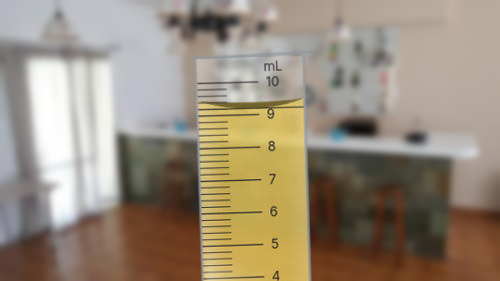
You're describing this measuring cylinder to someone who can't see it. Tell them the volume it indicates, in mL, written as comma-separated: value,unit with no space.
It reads 9.2,mL
